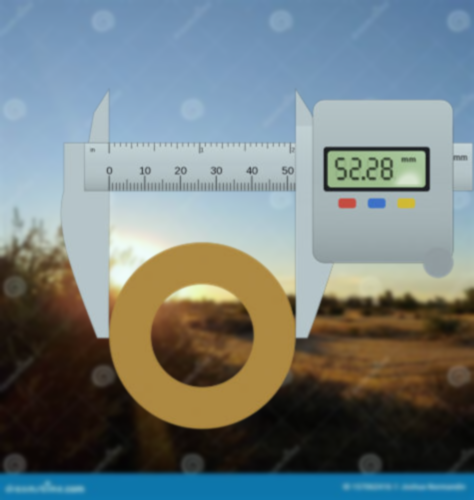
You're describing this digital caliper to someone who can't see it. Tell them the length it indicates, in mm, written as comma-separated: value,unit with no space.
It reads 52.28,mm
